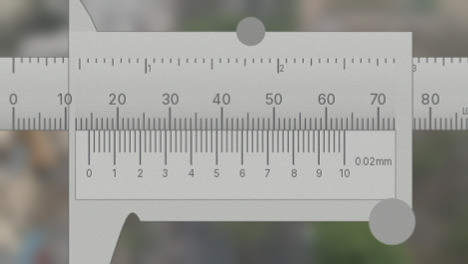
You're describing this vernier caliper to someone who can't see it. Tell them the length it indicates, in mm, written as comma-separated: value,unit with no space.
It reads 14.5,mm
